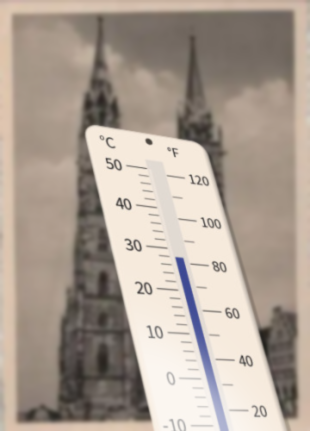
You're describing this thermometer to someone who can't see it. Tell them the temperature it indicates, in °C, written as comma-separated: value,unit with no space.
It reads 28,°C
